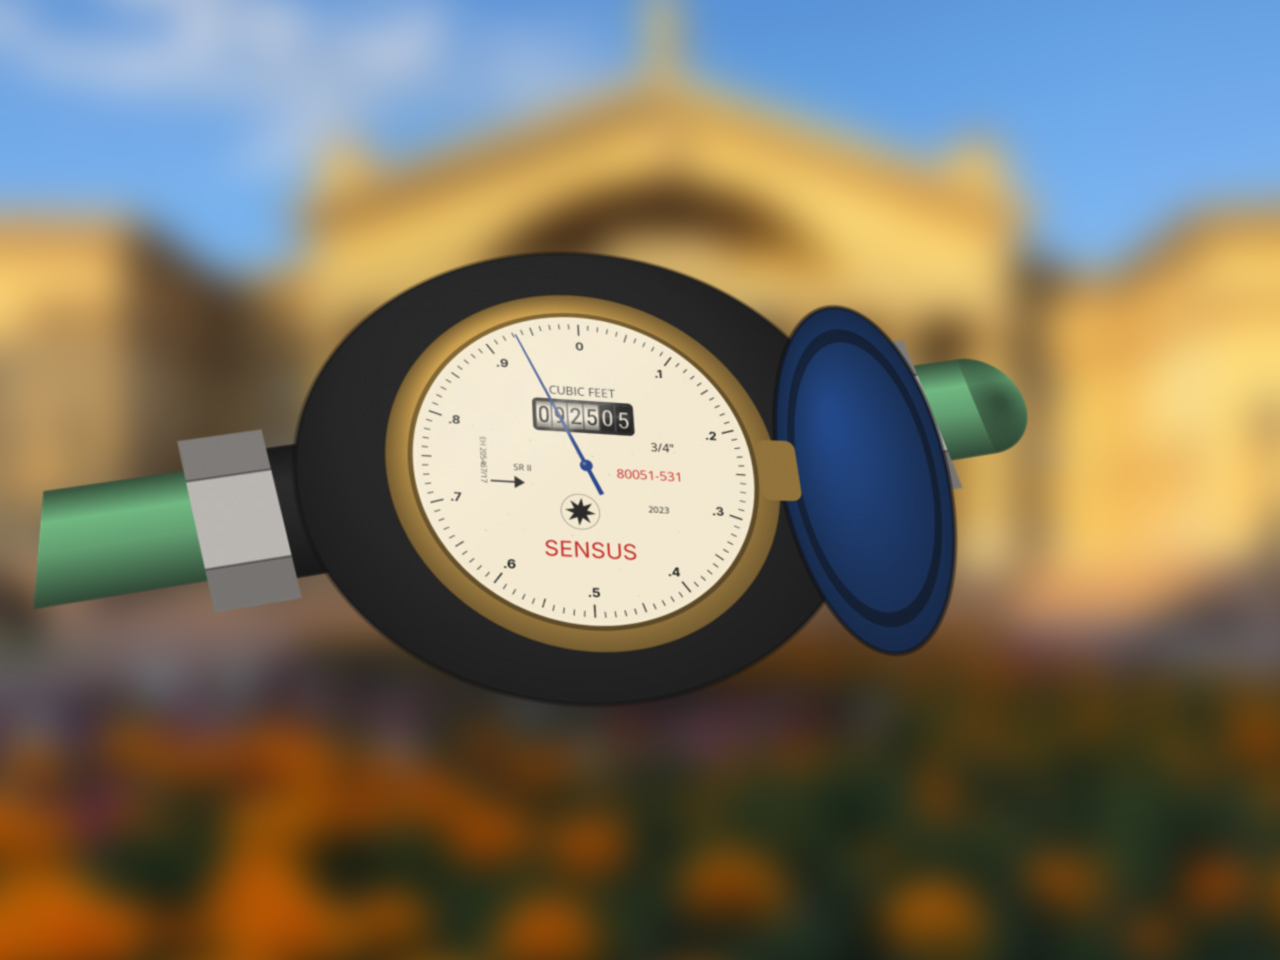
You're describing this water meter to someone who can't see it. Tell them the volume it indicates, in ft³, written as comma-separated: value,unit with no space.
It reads 92504.93,ft³
